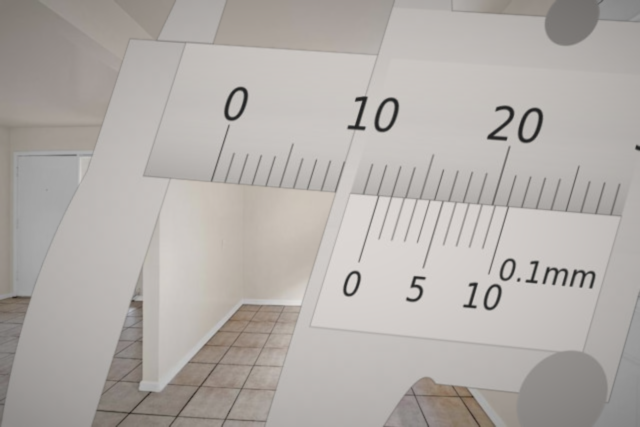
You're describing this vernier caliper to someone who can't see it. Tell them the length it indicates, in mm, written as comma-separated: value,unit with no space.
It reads 12.1,mm
